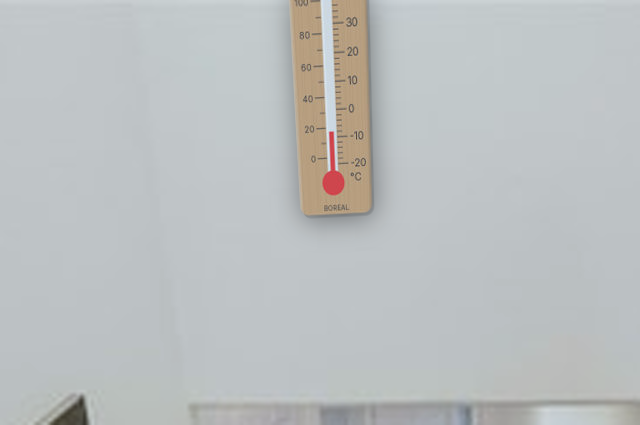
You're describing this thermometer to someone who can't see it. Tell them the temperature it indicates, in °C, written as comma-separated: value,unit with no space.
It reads -8,°C
